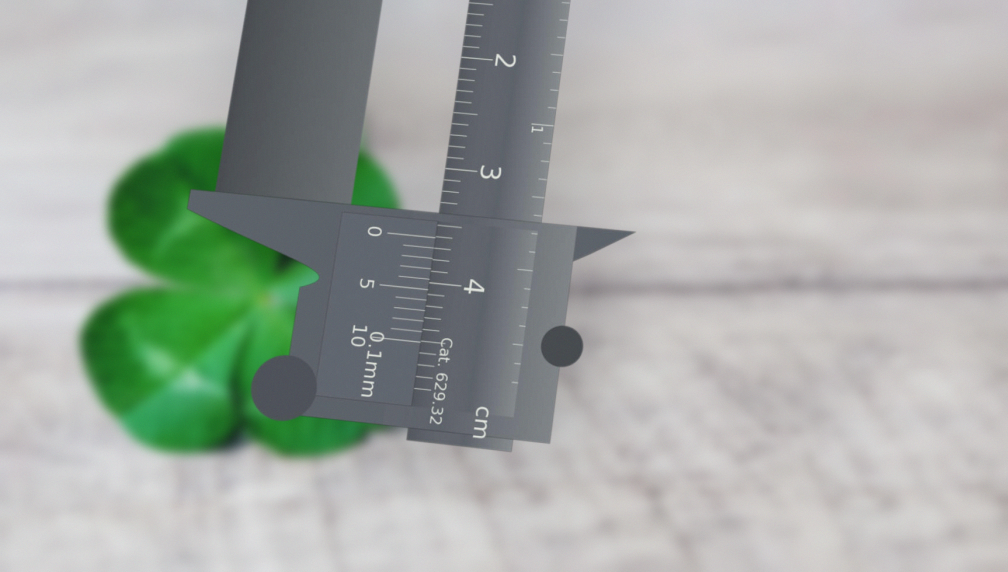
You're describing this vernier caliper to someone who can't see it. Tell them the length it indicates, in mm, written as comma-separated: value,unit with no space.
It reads 36.1,mm
